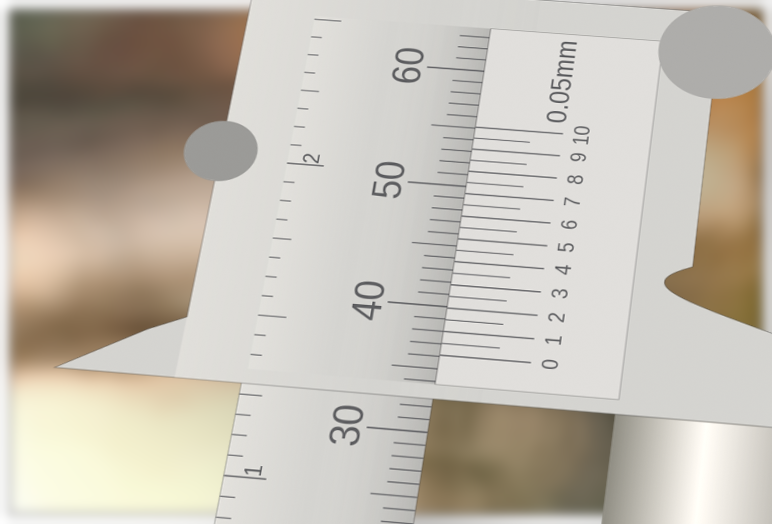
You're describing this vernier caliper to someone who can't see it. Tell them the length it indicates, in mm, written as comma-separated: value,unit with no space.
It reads 36.1,mm
